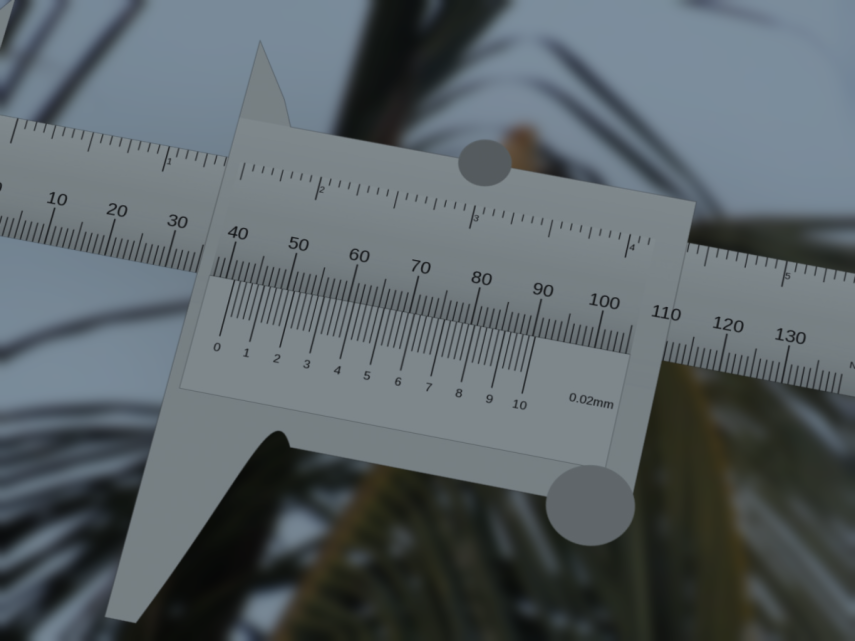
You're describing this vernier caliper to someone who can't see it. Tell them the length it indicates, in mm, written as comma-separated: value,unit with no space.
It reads 41.4,mm
